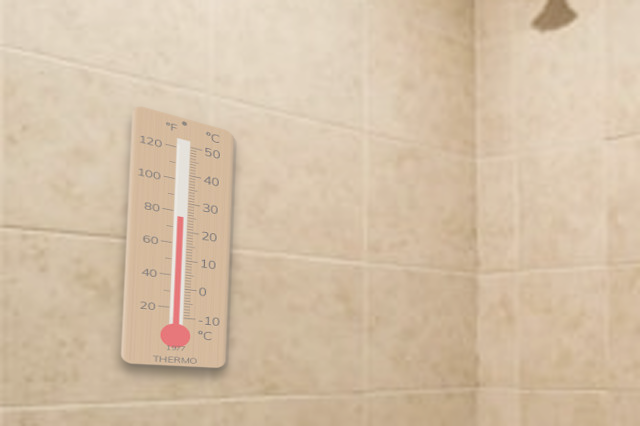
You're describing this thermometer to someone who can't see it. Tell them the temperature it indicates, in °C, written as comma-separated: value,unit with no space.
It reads 25,°C
